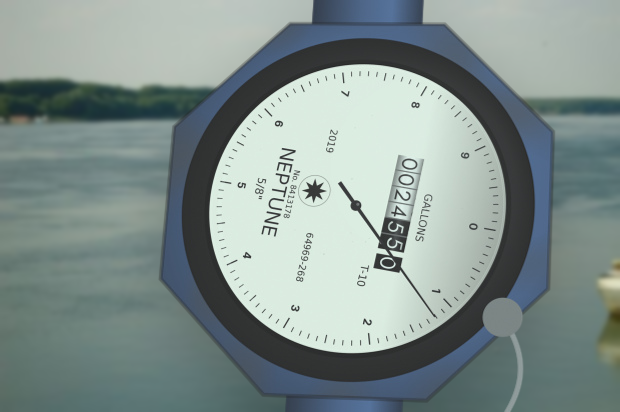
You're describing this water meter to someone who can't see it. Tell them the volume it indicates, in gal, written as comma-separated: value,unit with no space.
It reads 24551.2,gal
